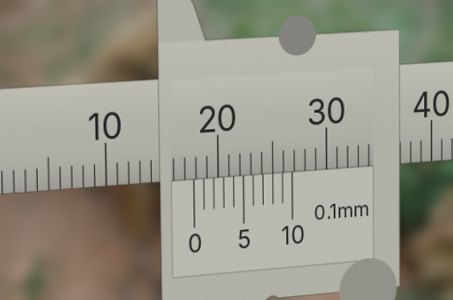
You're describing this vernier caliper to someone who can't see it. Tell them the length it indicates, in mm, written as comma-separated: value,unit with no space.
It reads 17.8,mm
